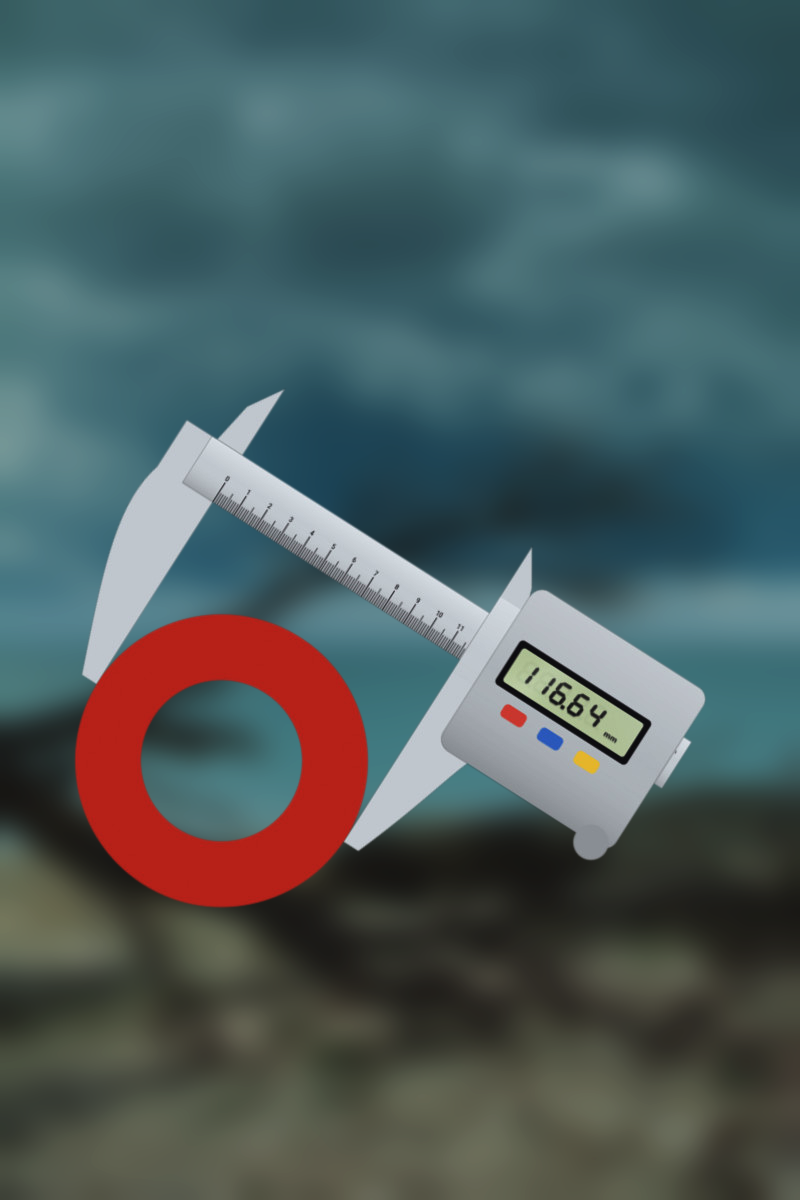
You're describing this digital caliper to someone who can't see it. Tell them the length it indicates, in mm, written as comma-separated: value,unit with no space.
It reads 116.64,mm
